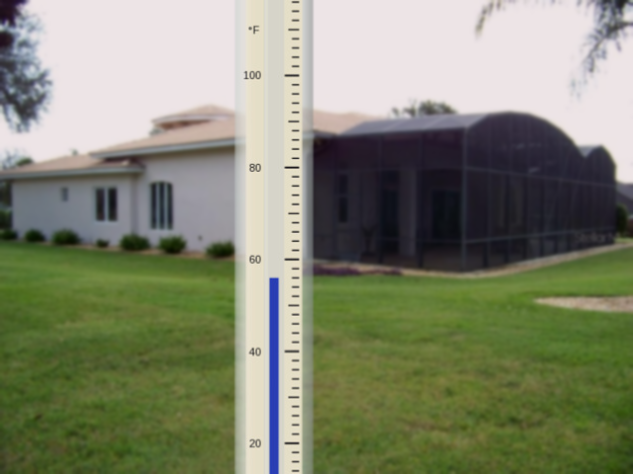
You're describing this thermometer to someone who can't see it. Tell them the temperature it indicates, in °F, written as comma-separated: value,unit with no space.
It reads 56,°F
